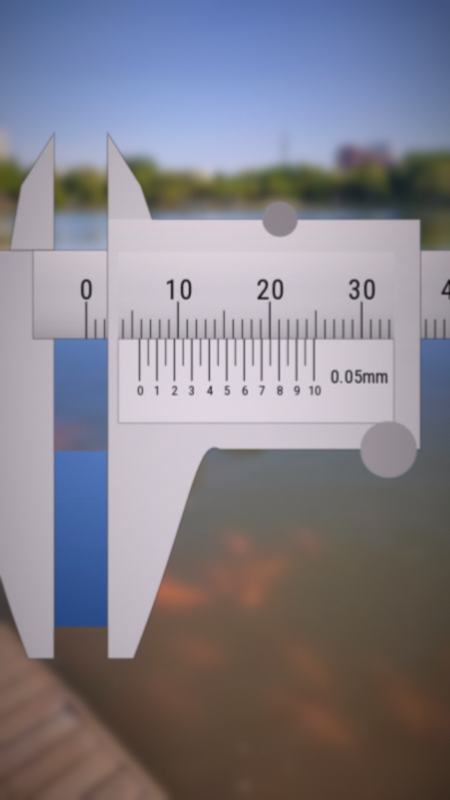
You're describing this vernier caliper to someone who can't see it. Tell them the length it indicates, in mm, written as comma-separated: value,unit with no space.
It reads 5.8,mm
